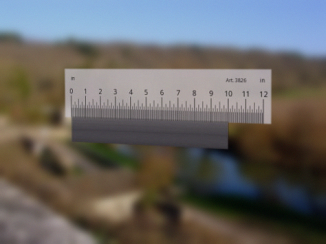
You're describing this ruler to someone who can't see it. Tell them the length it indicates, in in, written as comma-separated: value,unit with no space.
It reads 10,in
